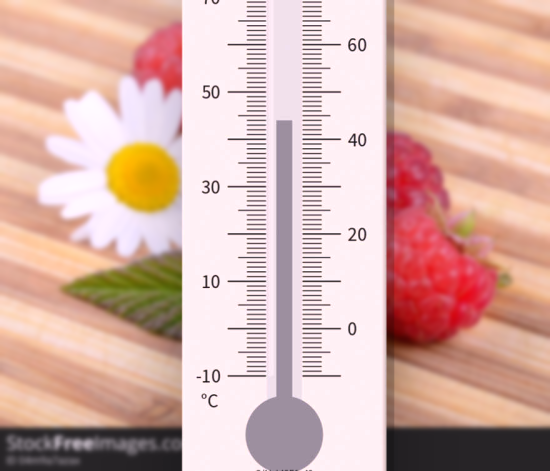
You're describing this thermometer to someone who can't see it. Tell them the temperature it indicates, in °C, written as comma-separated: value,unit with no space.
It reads 44,°C
